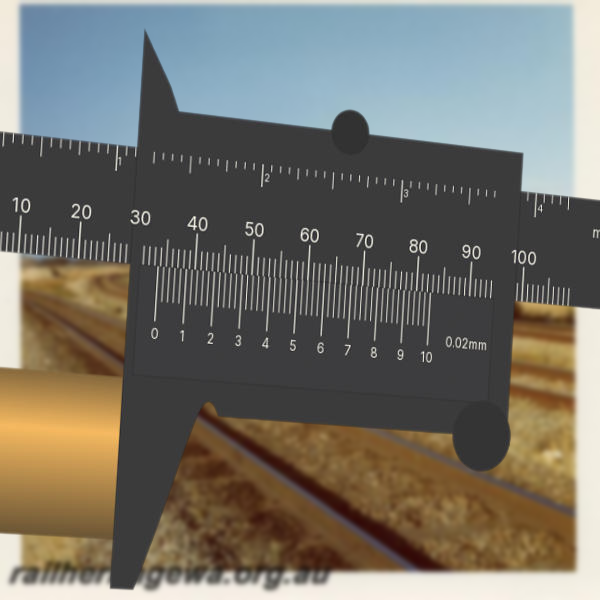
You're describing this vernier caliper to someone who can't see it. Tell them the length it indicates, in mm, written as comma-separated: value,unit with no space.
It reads 33.6,mm
